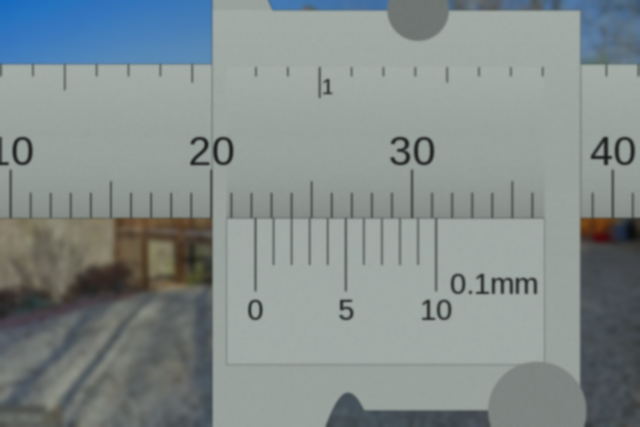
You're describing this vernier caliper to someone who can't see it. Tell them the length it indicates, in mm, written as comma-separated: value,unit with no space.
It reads 22.2,mm
